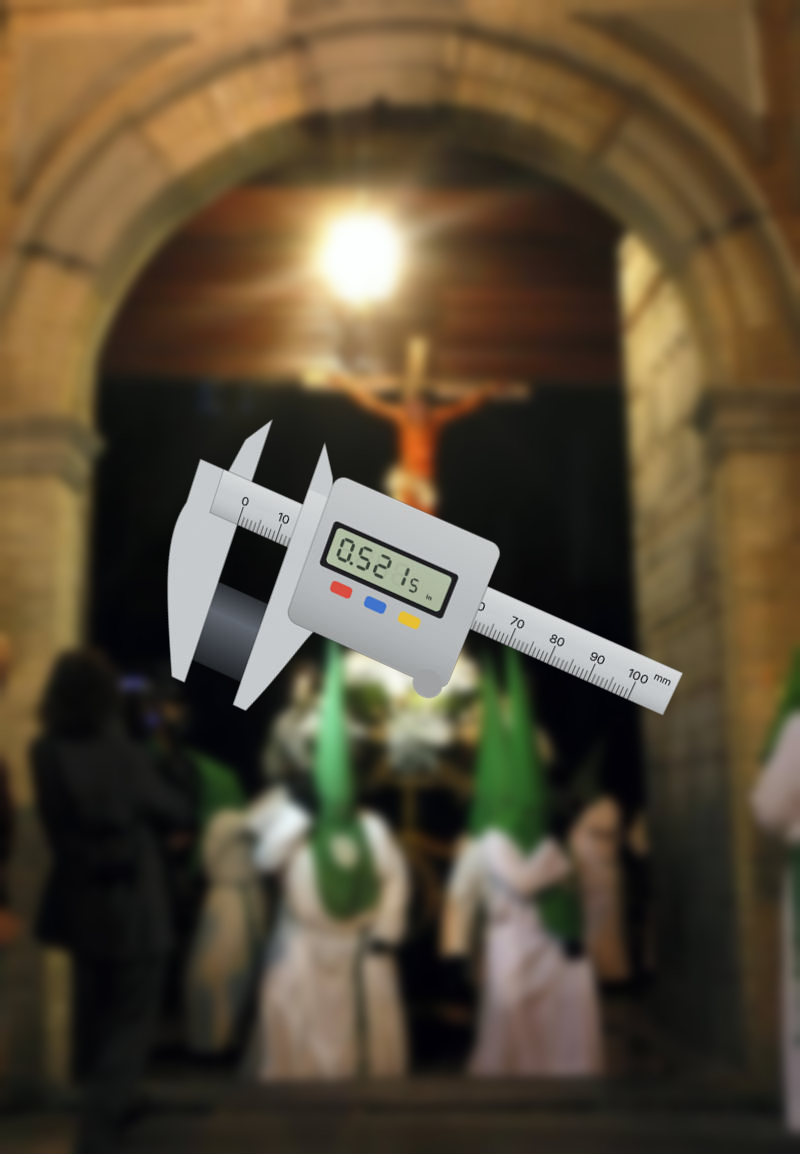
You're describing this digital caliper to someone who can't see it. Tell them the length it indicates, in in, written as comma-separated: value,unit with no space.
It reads 0.5215,in
